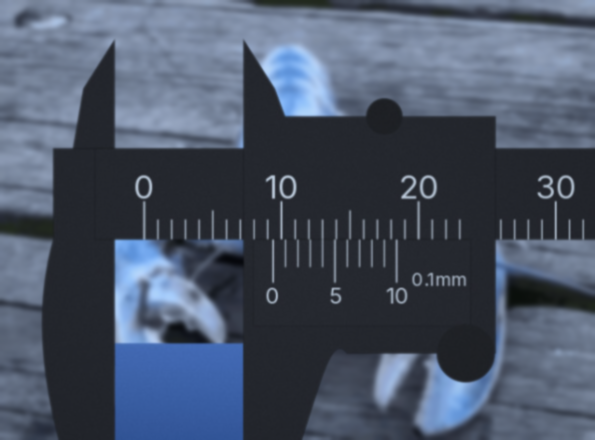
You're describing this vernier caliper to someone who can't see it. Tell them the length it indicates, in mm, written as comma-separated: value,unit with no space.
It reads 9.4,mm
